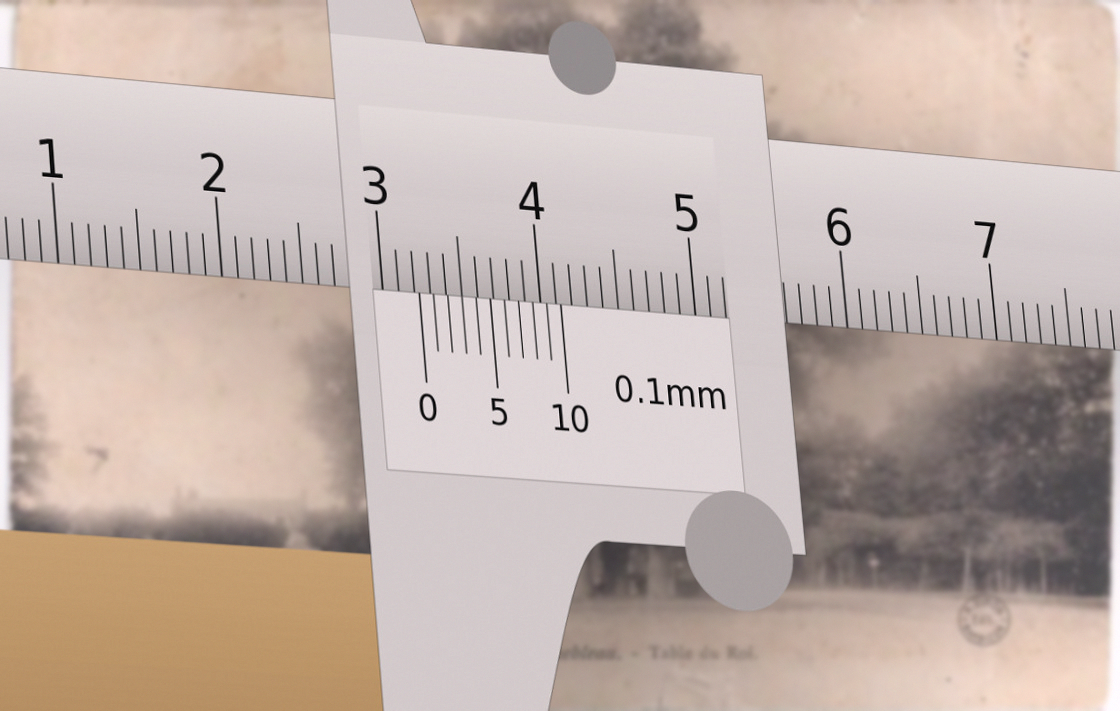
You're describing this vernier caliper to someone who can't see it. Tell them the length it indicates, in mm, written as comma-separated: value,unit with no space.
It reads 32.3,mm
